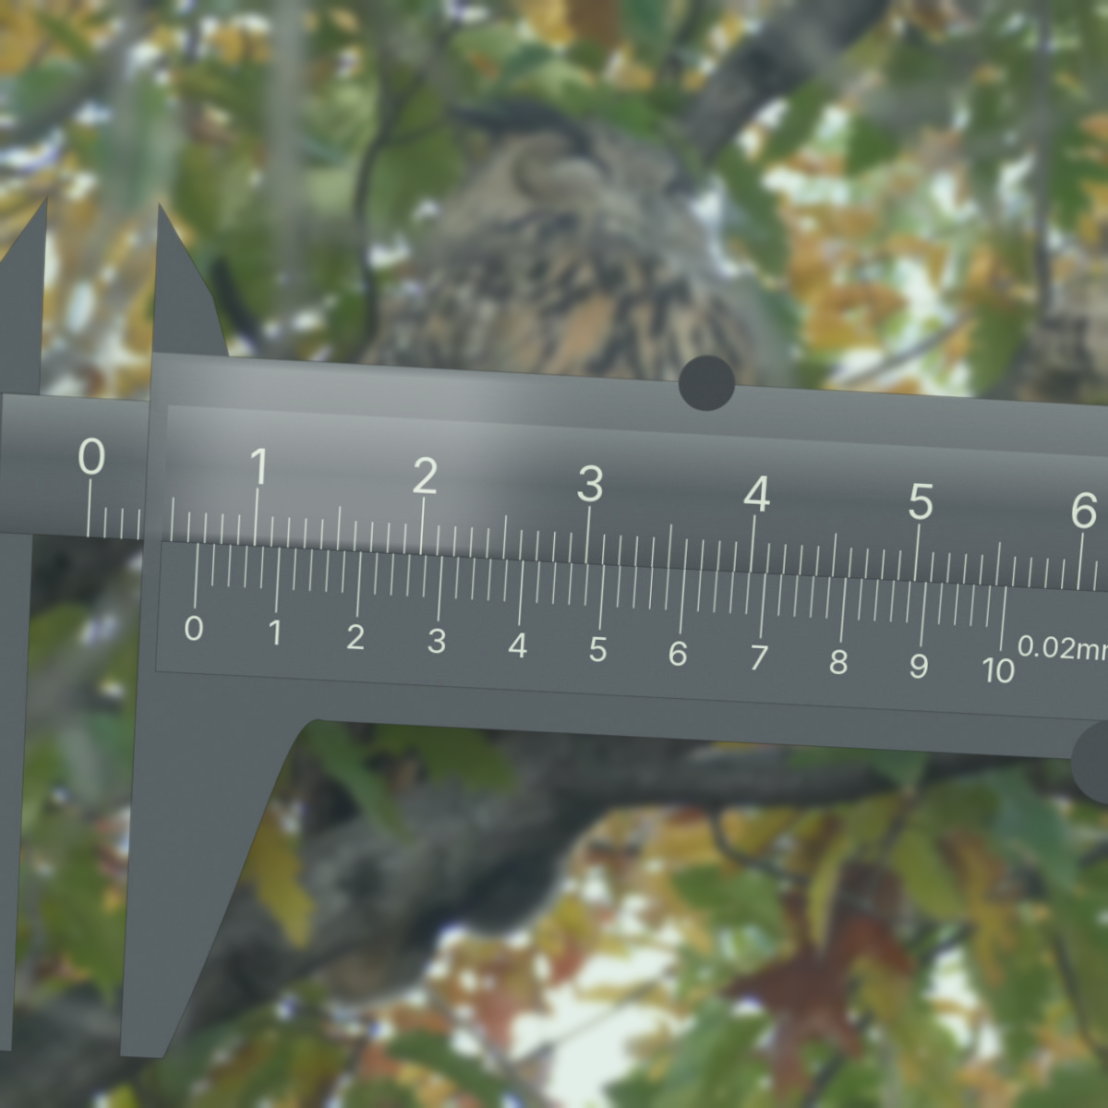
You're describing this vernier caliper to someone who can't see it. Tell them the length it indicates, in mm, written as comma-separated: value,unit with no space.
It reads 6.6,mm
